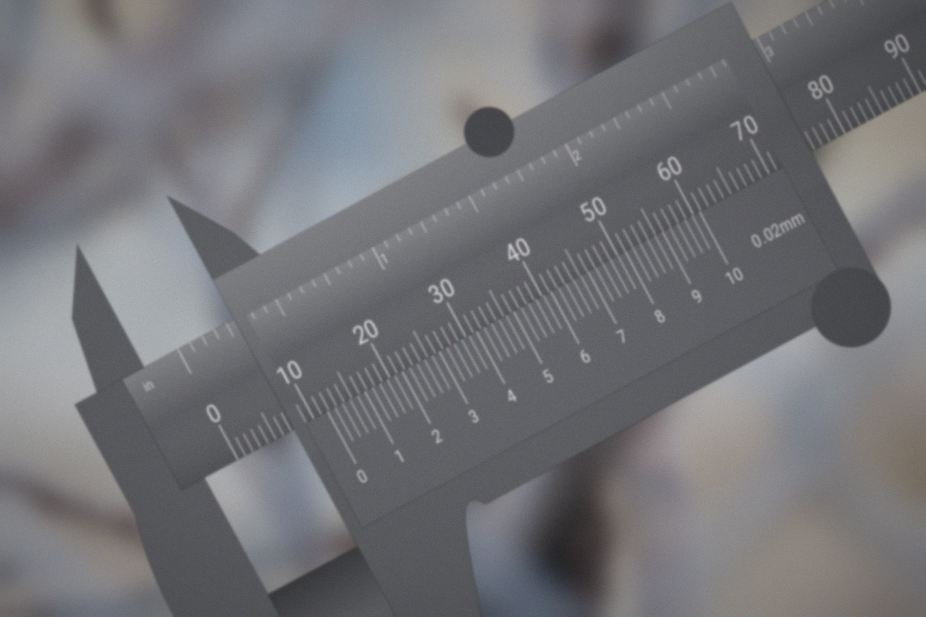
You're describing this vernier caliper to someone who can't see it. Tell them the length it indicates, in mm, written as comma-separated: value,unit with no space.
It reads 11.8,mm
